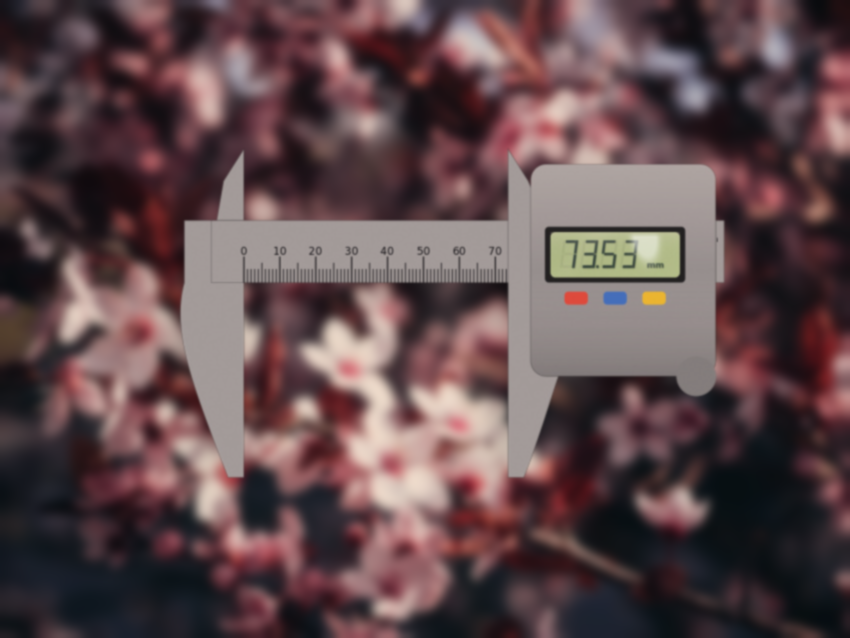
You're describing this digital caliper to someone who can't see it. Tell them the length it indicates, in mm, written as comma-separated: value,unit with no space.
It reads 73.53,mm
